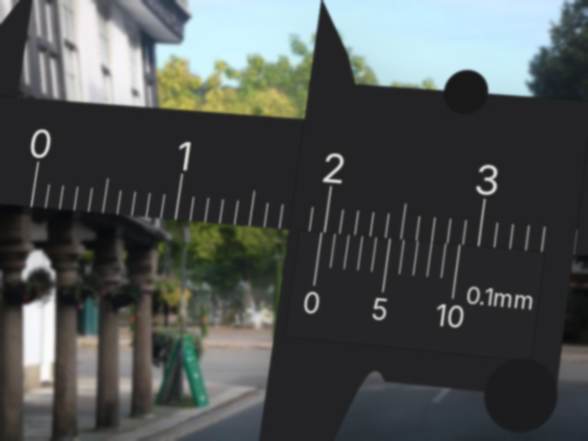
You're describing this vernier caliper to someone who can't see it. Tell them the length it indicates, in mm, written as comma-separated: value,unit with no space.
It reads 19.8,mm
